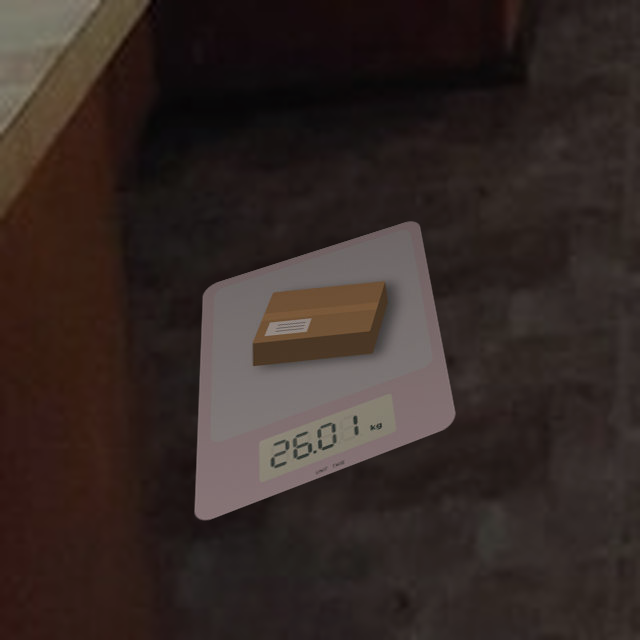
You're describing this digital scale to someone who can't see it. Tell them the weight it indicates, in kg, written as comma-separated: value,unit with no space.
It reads 26.01,kg
